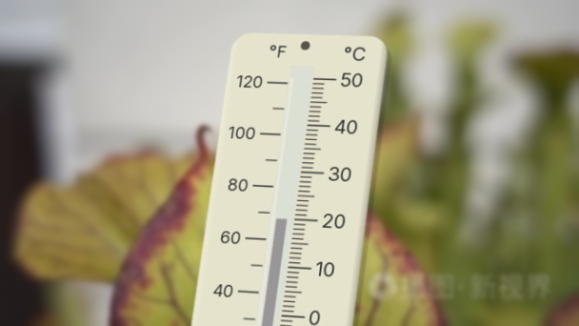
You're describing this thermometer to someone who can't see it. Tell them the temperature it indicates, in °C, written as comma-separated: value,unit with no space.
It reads 20,°C
